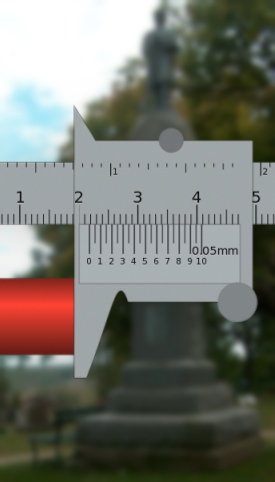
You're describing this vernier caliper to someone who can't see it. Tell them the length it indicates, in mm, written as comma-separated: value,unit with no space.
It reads 21.8,mm
